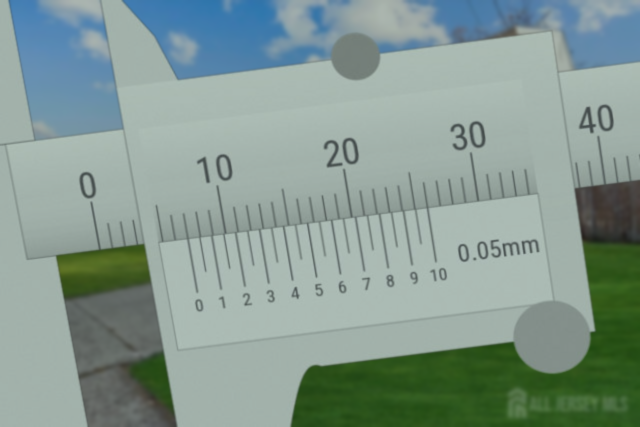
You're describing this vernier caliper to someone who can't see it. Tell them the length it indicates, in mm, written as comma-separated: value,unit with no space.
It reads 7.0,mm
